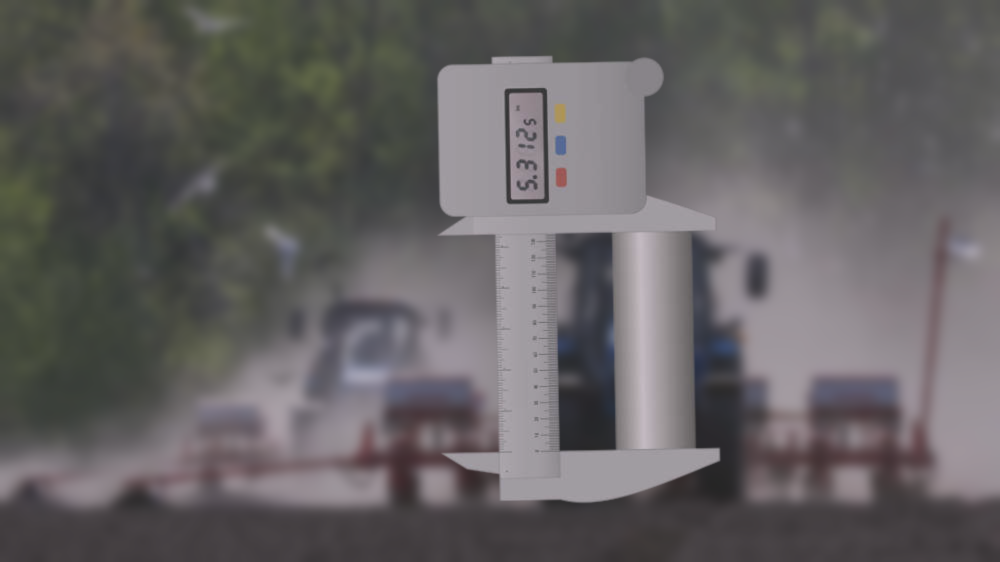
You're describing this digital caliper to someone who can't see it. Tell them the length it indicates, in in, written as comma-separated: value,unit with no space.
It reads 5.3125,in
